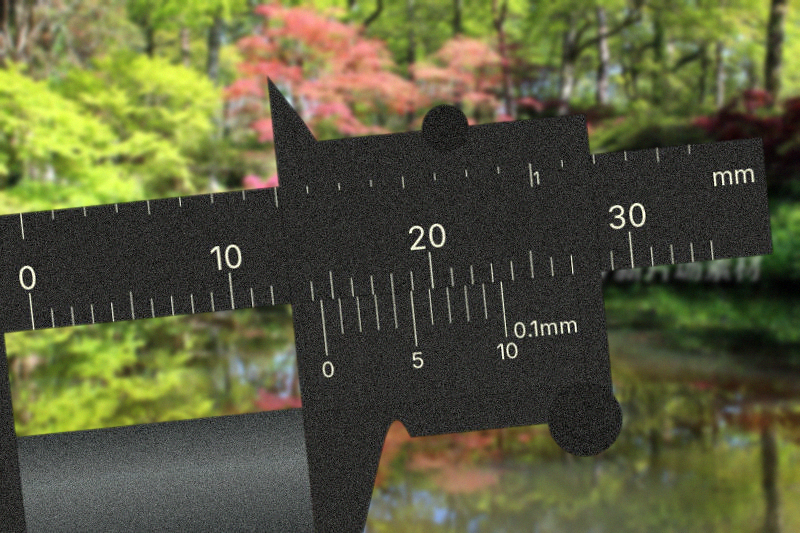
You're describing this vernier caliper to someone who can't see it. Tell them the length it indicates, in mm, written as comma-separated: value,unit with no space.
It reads 14.4,mm
